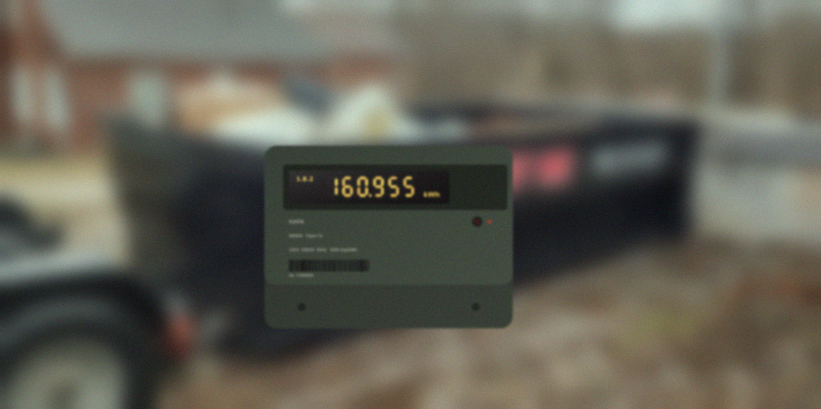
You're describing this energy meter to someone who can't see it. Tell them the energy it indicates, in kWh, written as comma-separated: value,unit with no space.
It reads 160.955,kWh
